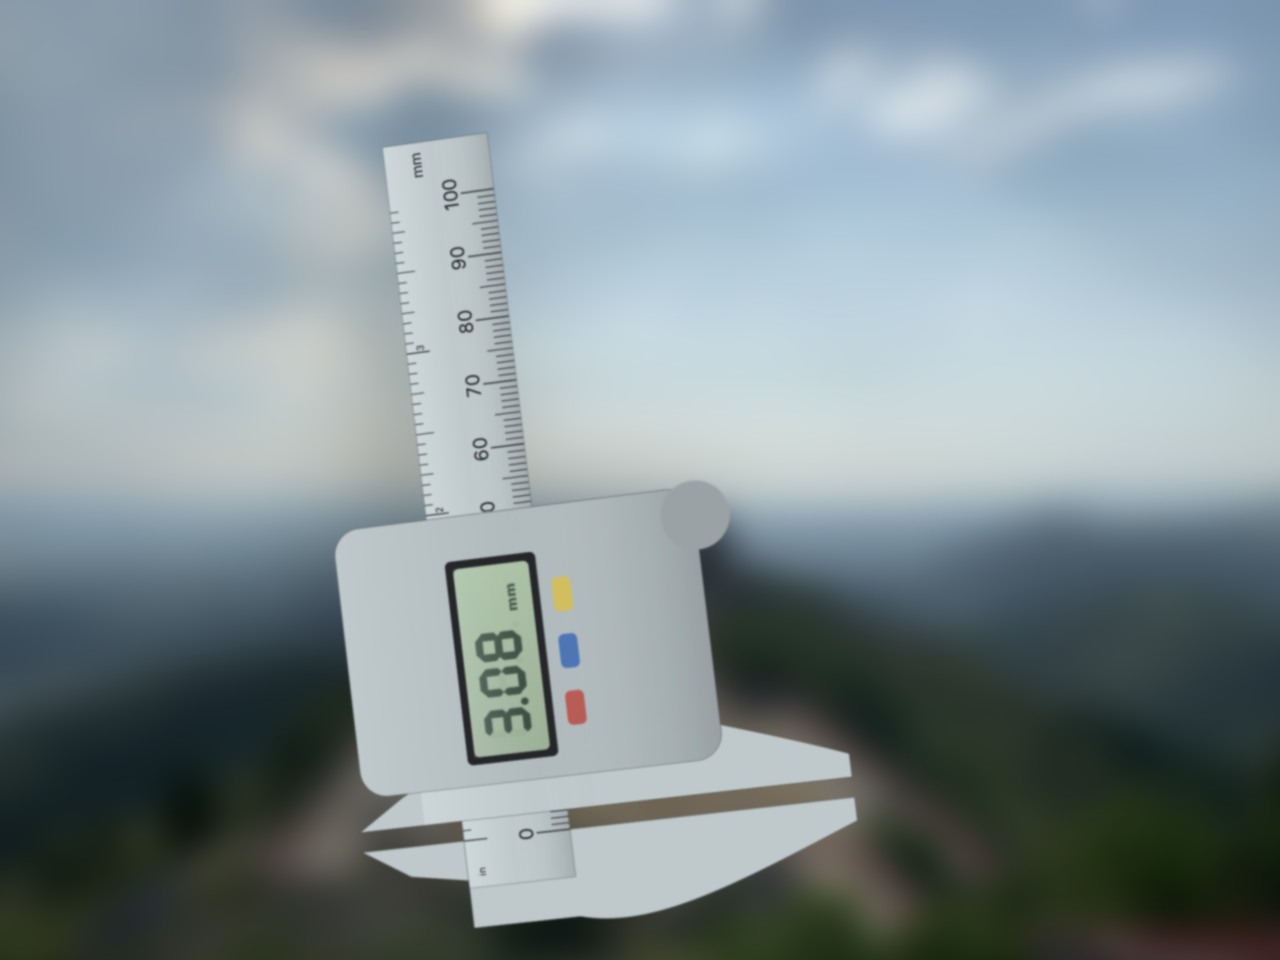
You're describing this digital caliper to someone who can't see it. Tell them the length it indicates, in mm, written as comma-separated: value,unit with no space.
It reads 3.08,mm
